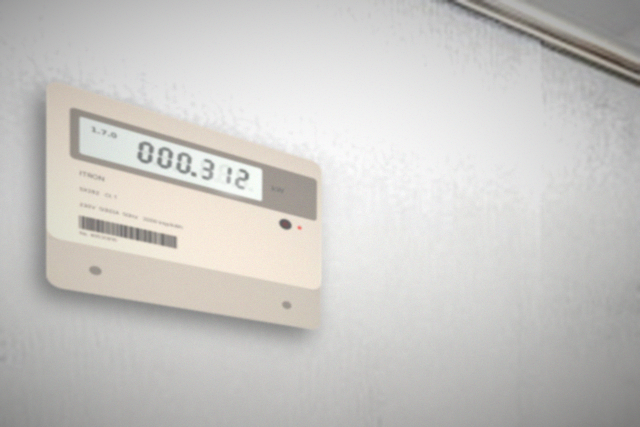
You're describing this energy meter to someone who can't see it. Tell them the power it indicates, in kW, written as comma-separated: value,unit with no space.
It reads 0.312,kW
